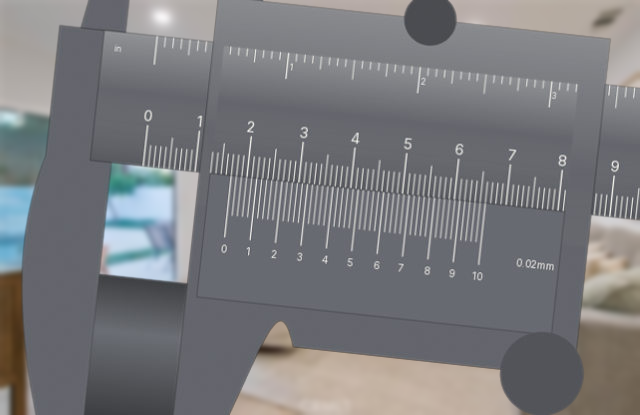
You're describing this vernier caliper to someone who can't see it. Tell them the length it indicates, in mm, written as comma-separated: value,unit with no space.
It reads 17.0,mm
